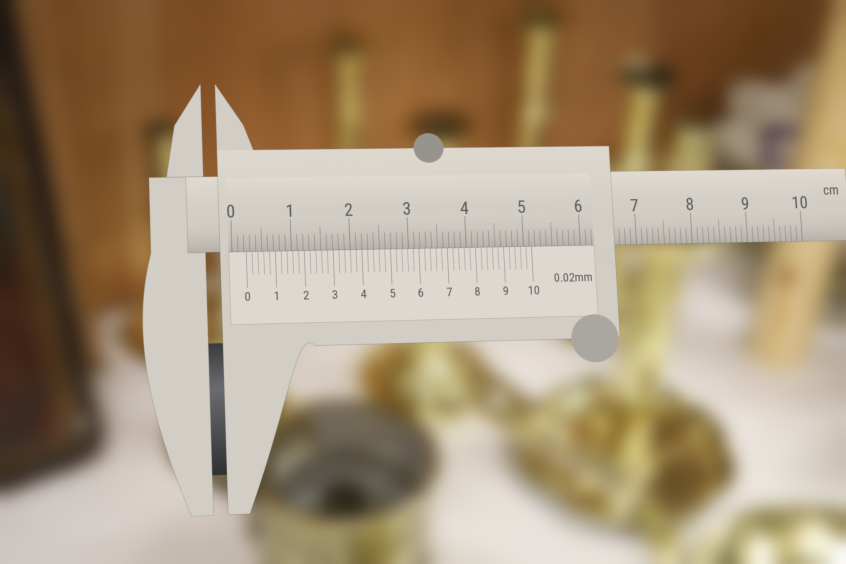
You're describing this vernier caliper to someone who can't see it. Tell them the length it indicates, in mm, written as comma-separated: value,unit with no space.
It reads 2.4,mm
